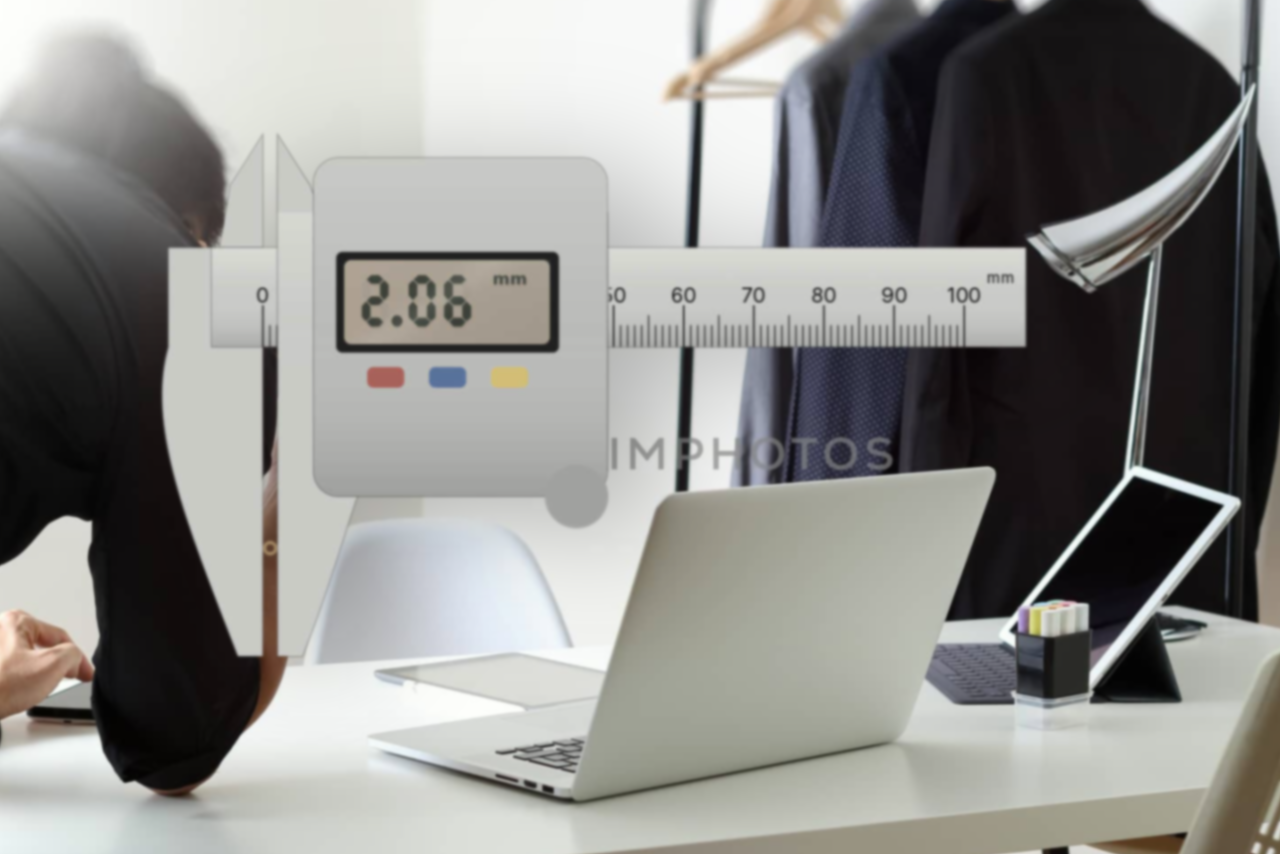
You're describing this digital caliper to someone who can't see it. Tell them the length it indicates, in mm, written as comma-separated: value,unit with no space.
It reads 2.06,mm
